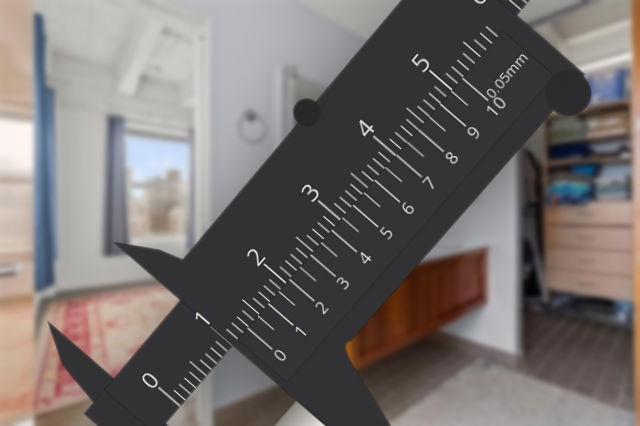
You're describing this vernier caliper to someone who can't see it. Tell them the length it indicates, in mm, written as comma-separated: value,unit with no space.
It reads 12.8,mm
